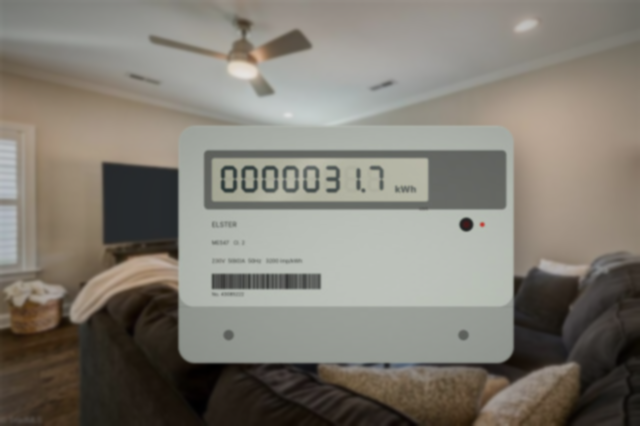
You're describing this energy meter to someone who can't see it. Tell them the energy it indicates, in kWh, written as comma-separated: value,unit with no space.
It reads 31.7,kWh
